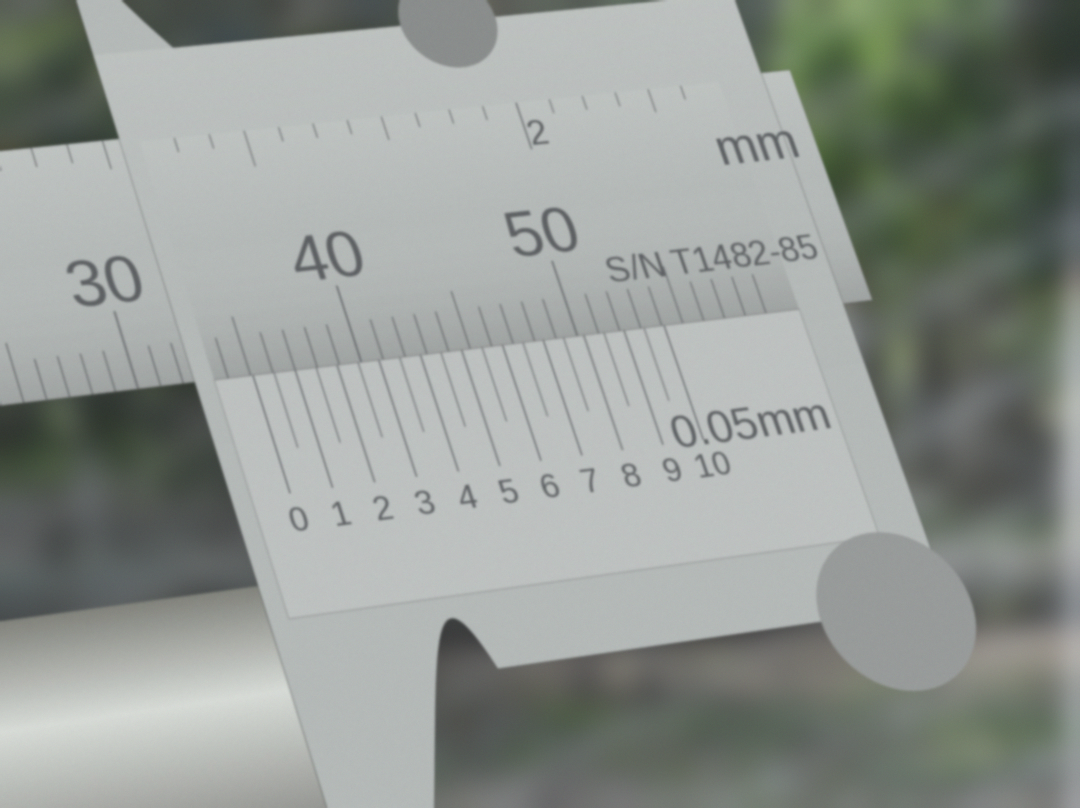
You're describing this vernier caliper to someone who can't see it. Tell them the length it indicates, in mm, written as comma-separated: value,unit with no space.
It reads 35.1,mm
